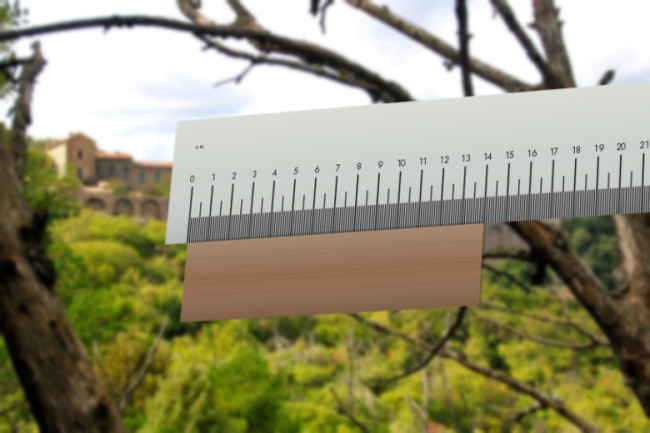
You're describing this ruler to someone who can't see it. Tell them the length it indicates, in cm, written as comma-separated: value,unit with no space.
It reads 14,cm
